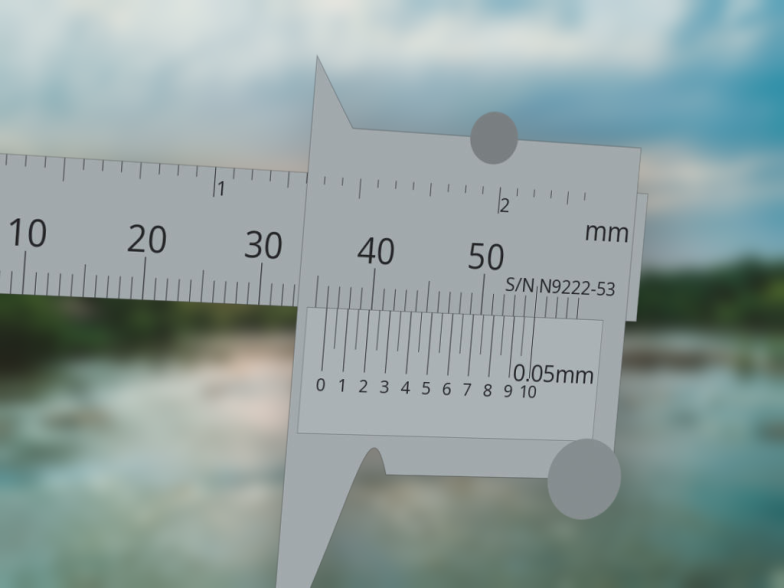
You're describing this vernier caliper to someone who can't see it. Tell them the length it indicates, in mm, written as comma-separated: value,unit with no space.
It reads 36.0,mm
